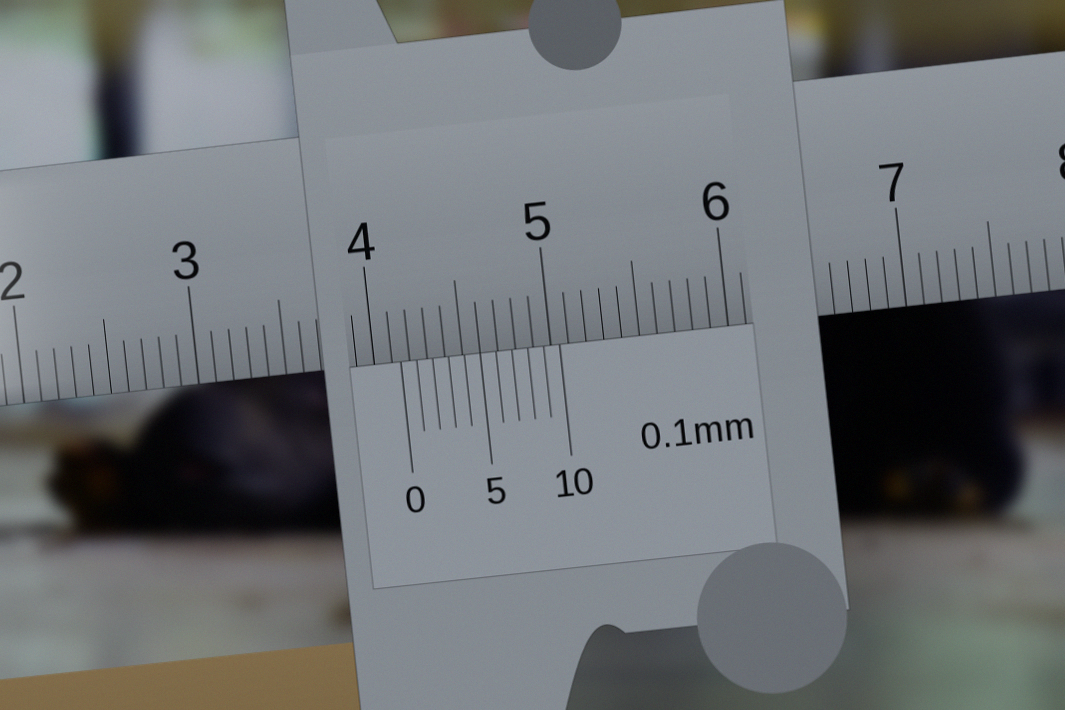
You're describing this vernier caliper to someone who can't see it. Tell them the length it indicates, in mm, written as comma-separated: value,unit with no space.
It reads 41.5,mm
